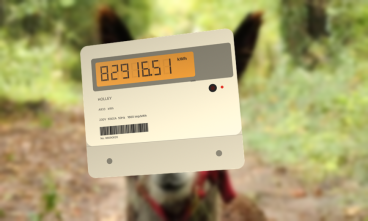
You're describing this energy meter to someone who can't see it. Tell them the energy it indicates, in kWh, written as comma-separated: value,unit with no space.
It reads 82916.51,kWh
